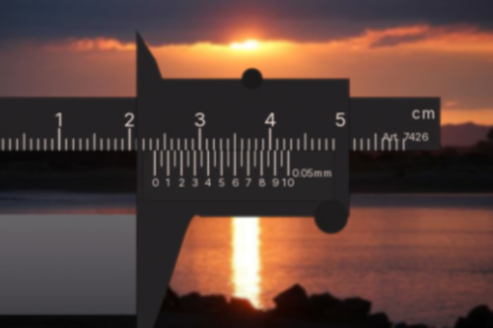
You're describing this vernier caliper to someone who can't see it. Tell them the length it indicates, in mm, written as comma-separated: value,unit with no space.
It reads 23.6,mm
